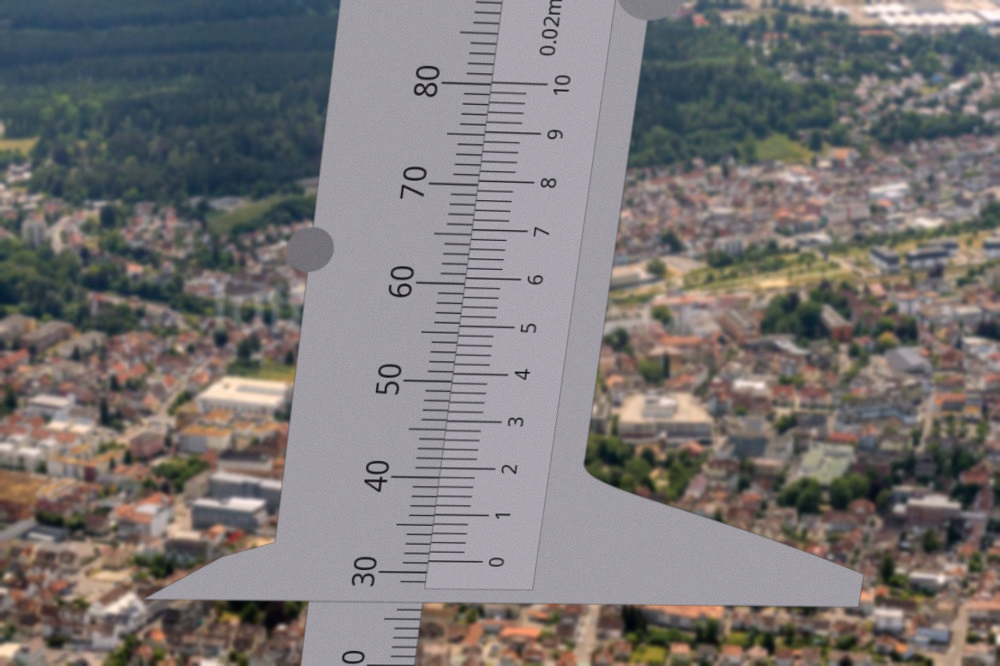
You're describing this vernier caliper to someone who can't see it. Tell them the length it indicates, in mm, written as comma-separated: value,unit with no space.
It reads 31.2,mm
